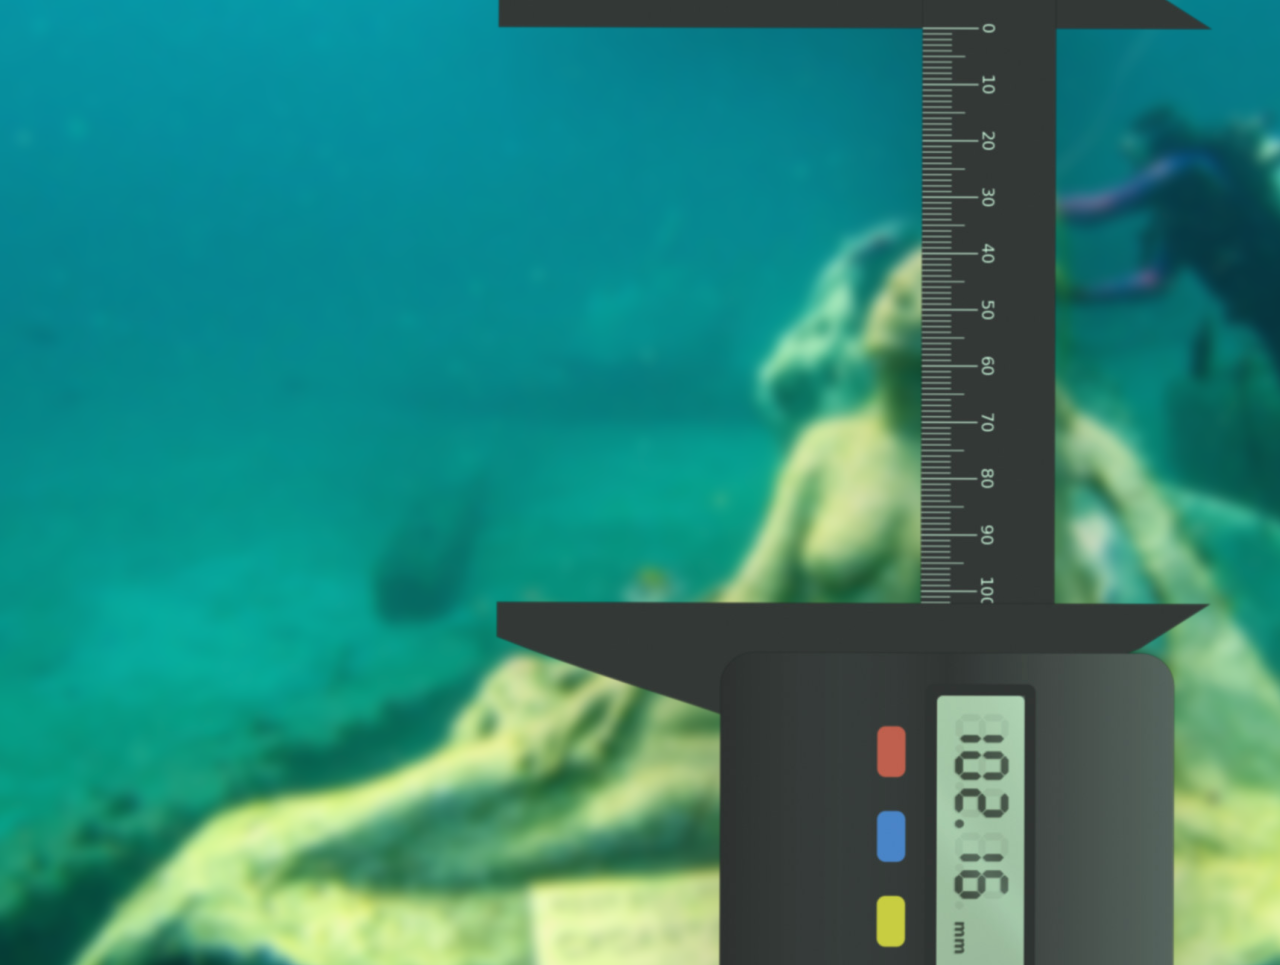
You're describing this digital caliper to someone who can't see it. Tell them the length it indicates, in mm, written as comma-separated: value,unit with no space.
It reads 102.16,mm
